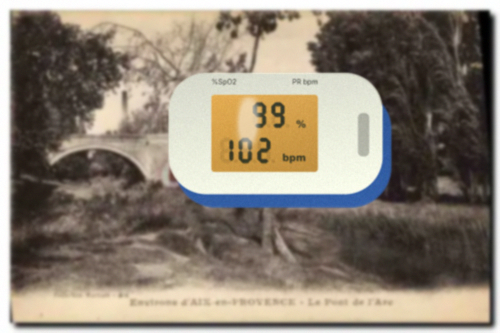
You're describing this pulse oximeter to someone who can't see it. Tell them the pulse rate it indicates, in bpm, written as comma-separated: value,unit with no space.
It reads 102,bpm
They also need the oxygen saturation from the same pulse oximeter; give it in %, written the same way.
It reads 99,%
